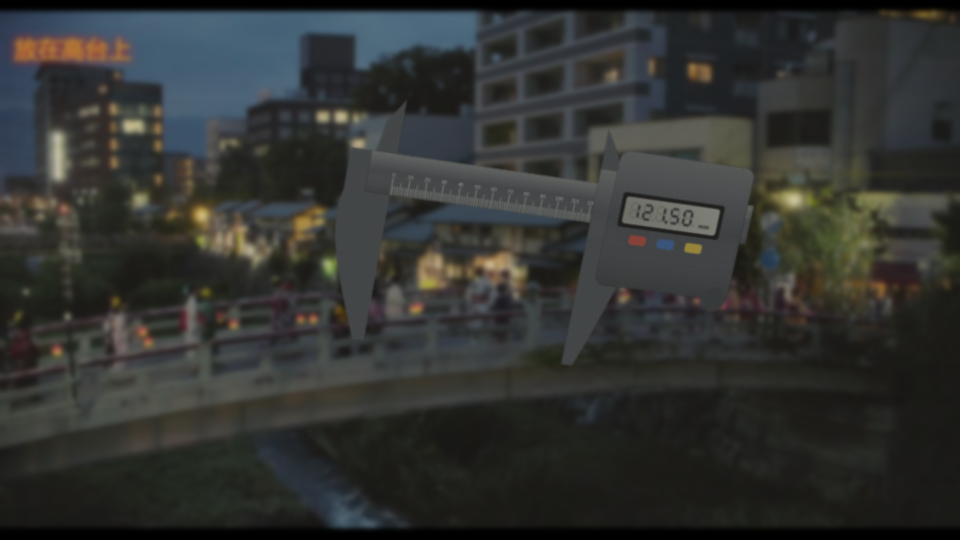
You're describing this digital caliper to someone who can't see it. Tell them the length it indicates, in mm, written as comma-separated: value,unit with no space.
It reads 121.50,mm
